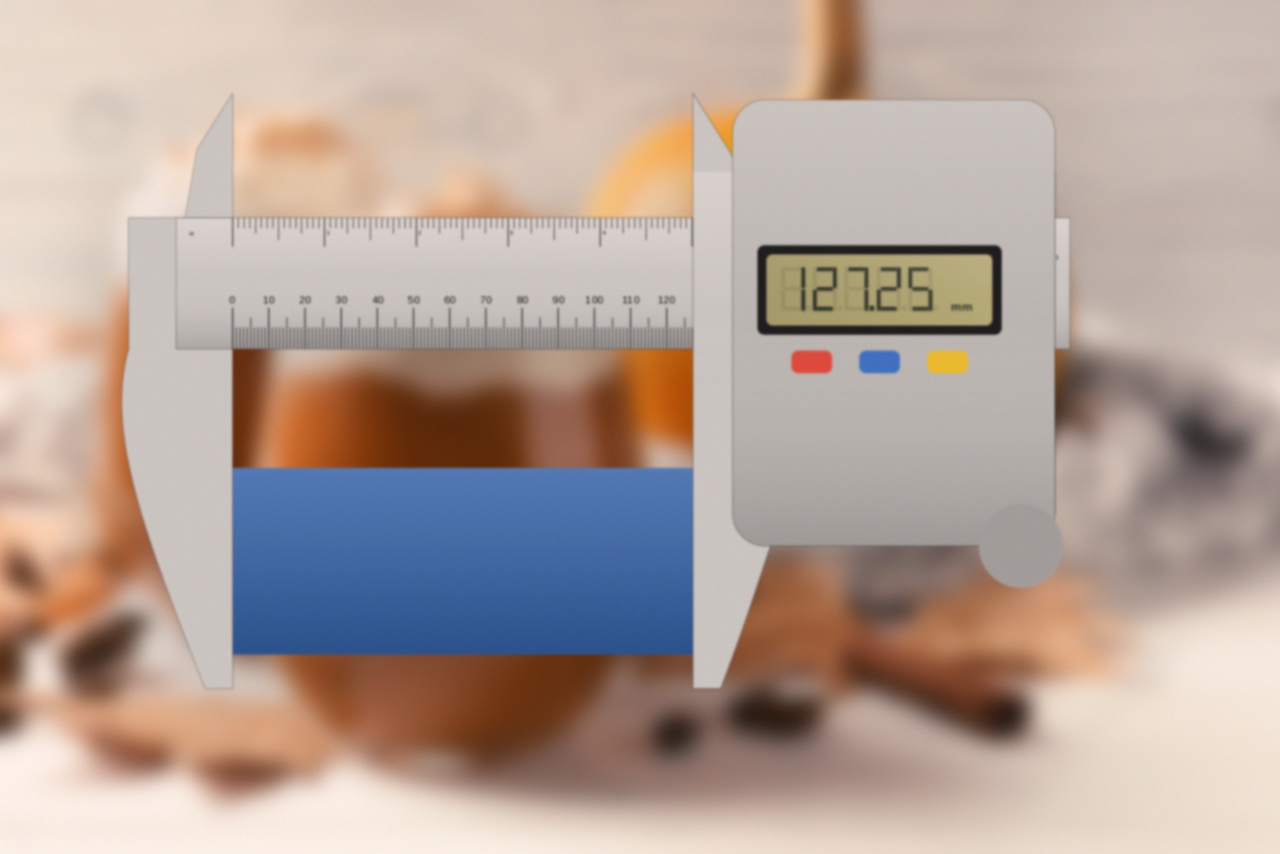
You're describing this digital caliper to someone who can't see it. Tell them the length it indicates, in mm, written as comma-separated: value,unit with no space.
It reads 127.25,mm
